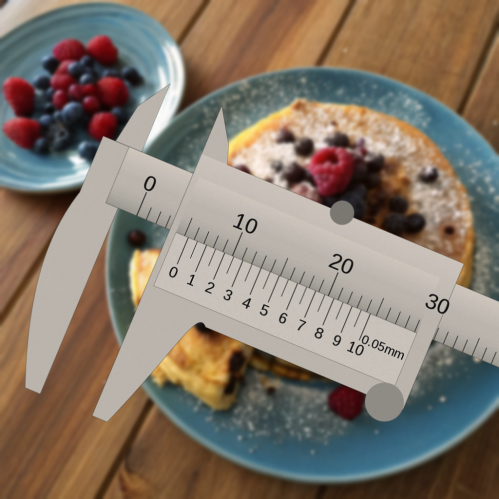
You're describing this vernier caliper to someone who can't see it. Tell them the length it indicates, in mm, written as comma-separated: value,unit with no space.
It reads 5.4,mm
